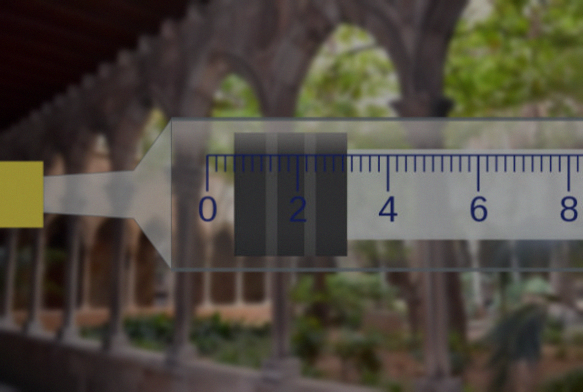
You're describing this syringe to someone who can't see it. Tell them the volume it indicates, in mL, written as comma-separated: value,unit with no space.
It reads 0.6,mL
